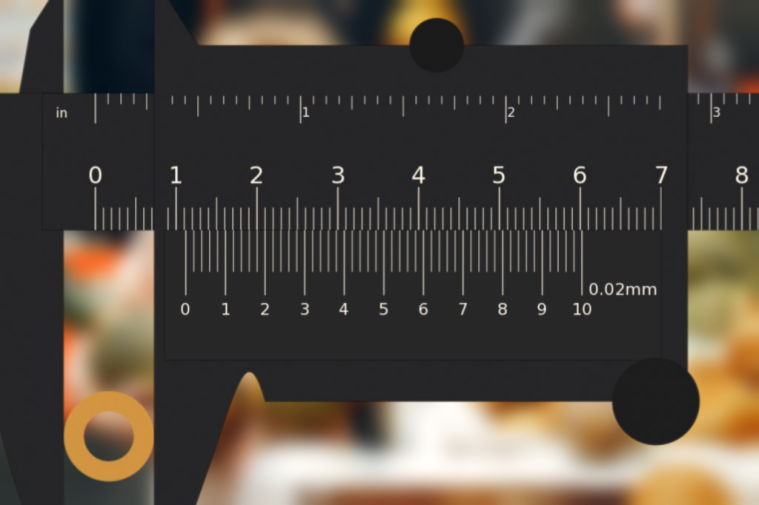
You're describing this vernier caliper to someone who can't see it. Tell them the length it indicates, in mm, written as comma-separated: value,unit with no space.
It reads 11.2,mm
